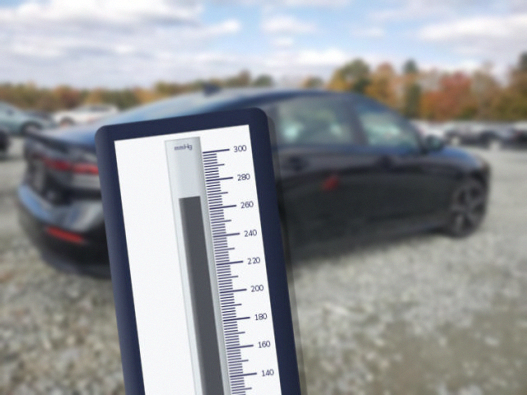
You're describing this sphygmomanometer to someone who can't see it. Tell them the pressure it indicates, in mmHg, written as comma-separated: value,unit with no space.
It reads 270,mmHg
